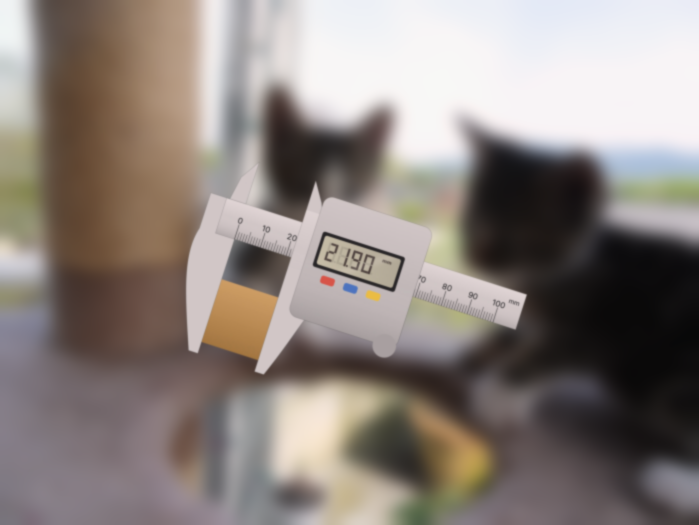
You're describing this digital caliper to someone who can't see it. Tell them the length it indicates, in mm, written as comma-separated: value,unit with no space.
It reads 21.90,mm
